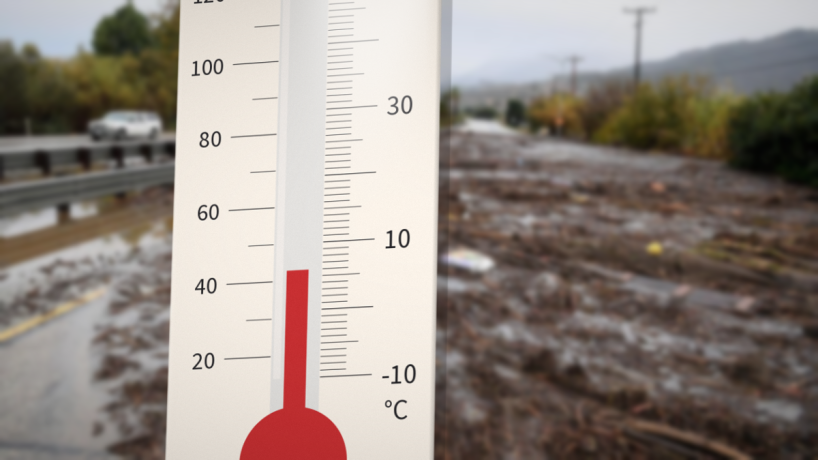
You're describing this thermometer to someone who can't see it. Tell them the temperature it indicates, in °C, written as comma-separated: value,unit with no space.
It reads 6,°C
